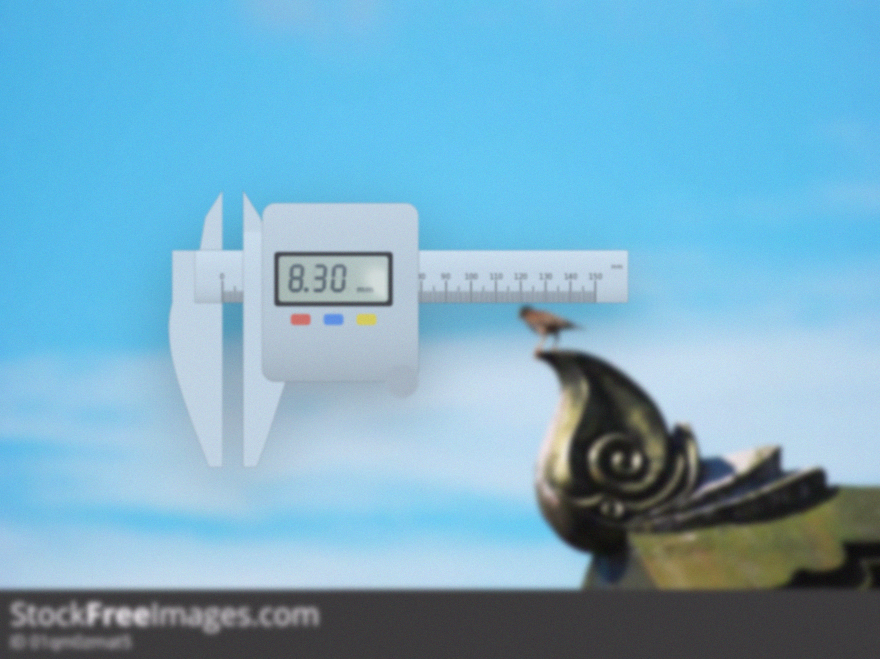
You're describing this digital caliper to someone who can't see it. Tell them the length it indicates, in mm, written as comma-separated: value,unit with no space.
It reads 8.30,mm
